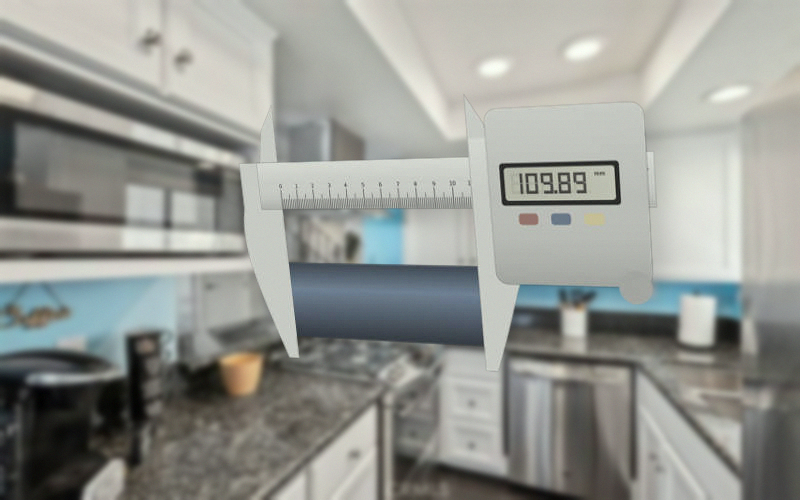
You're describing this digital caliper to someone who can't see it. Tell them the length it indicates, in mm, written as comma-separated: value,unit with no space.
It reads 109.89,mm
